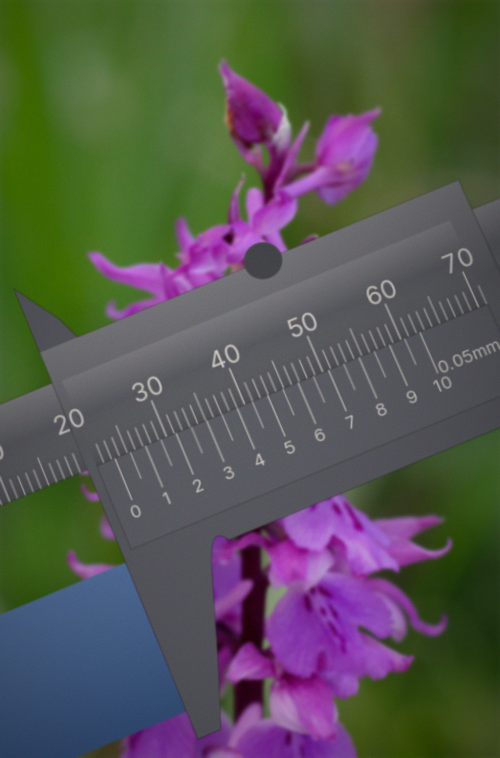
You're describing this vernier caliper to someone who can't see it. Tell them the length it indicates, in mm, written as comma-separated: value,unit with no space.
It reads 23.4,mm
